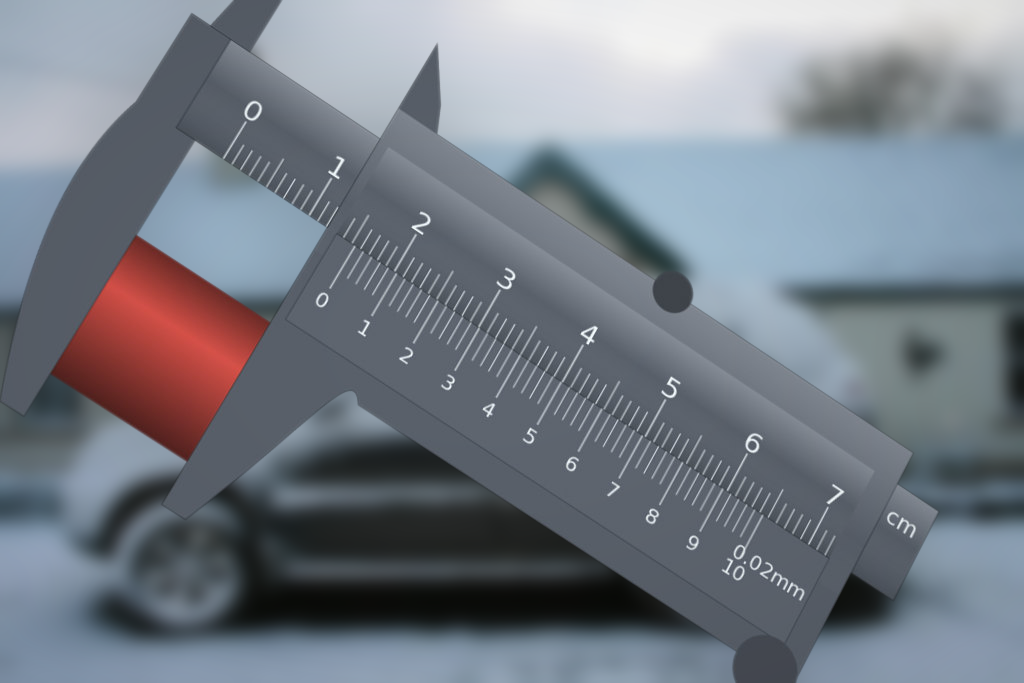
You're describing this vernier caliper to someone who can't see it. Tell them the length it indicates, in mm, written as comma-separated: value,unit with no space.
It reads 15.4,mm
